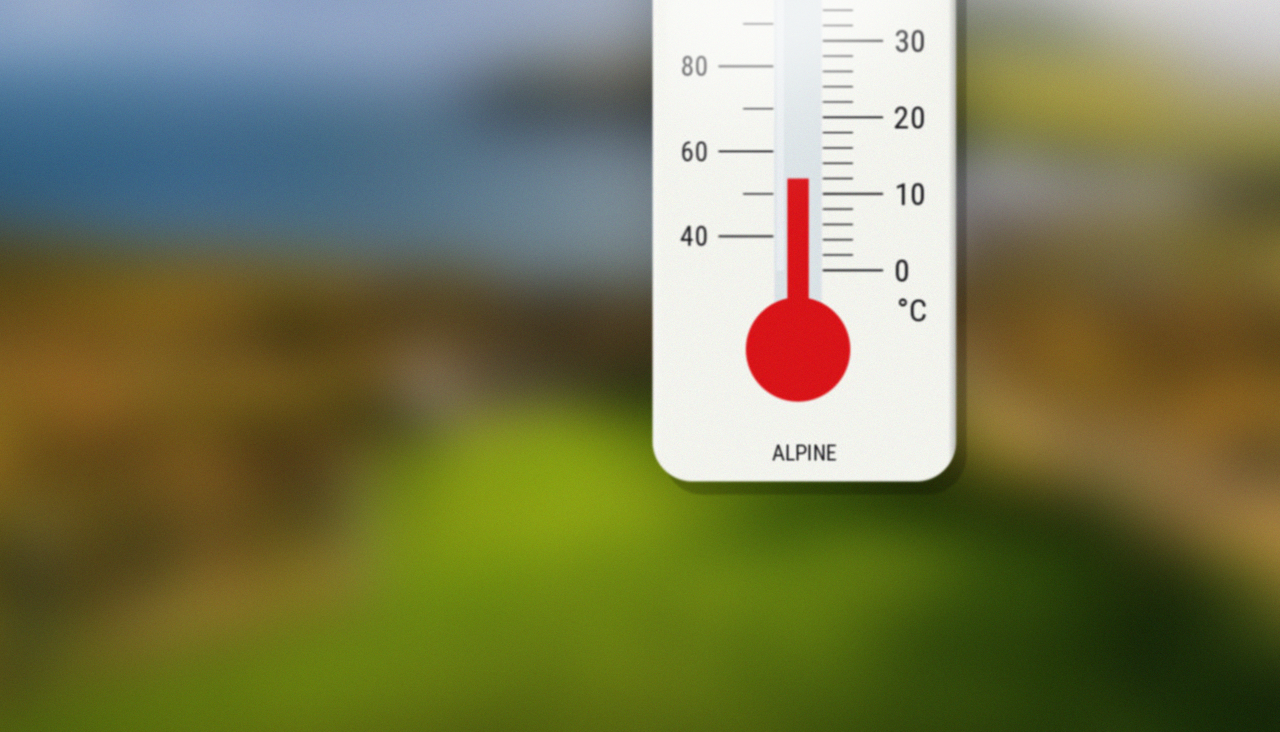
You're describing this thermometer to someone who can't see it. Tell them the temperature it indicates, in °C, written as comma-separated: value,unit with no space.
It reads 12,°C
